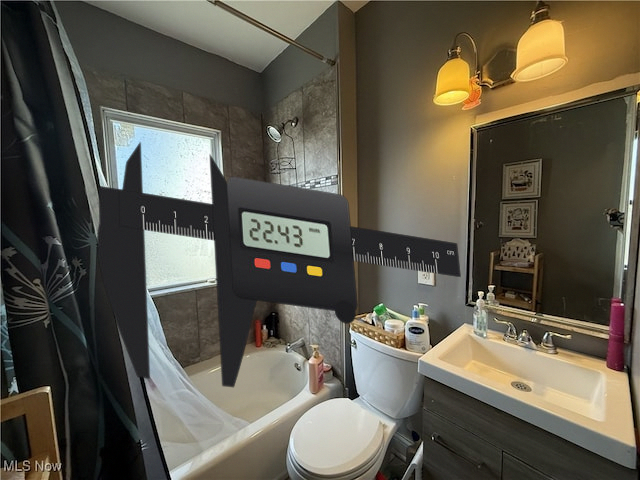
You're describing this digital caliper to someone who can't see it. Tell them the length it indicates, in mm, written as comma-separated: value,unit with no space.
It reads 22.43,mm
